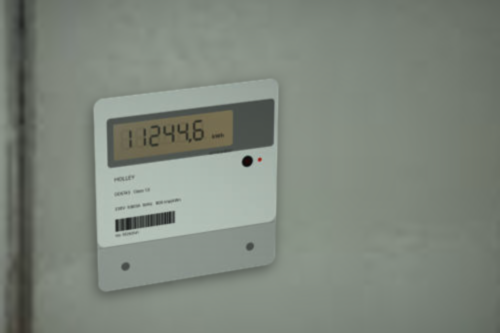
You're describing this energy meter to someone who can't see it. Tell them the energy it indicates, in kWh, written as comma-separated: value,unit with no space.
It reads 11244.6,kWh
